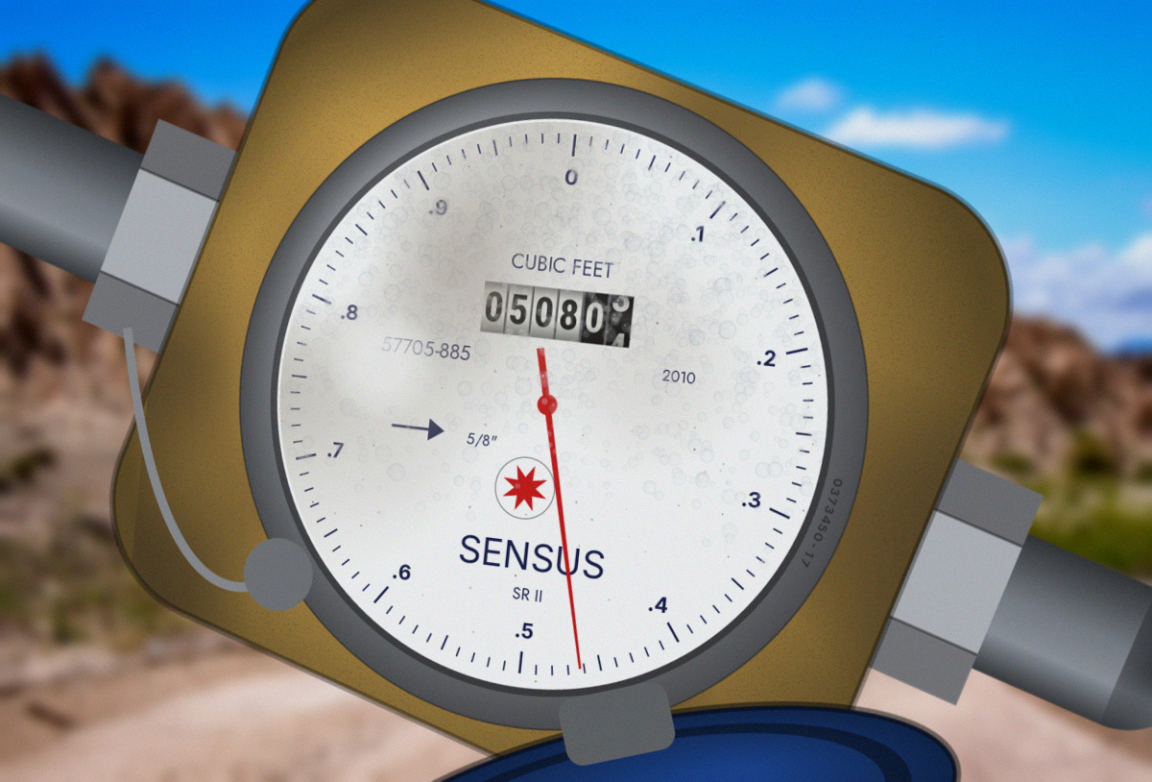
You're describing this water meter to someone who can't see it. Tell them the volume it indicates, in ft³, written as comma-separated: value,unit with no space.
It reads 50803.46,ft³
